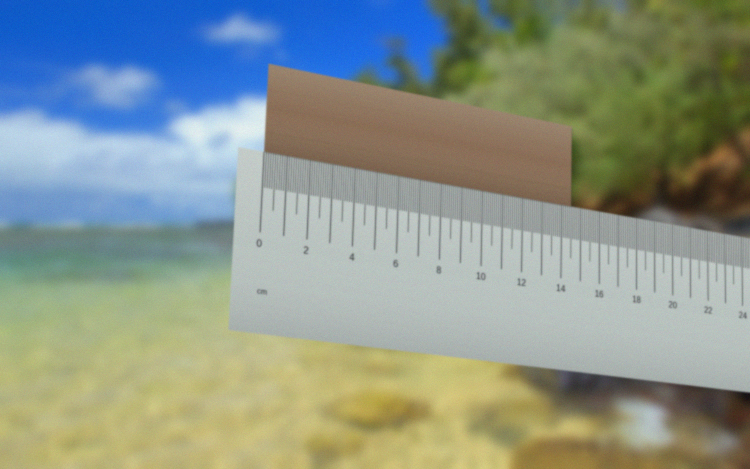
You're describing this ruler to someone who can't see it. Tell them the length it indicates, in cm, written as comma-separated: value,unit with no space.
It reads 14.5,cm
